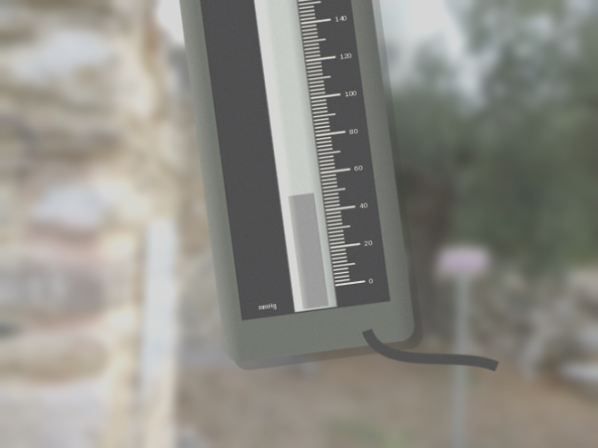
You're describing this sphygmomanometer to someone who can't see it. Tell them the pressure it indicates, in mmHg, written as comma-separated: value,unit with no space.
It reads 50,mmHg
